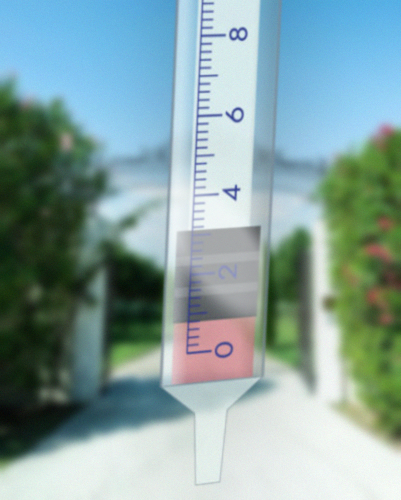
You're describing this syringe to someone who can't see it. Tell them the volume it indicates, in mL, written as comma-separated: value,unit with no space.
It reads 0.8,mL
